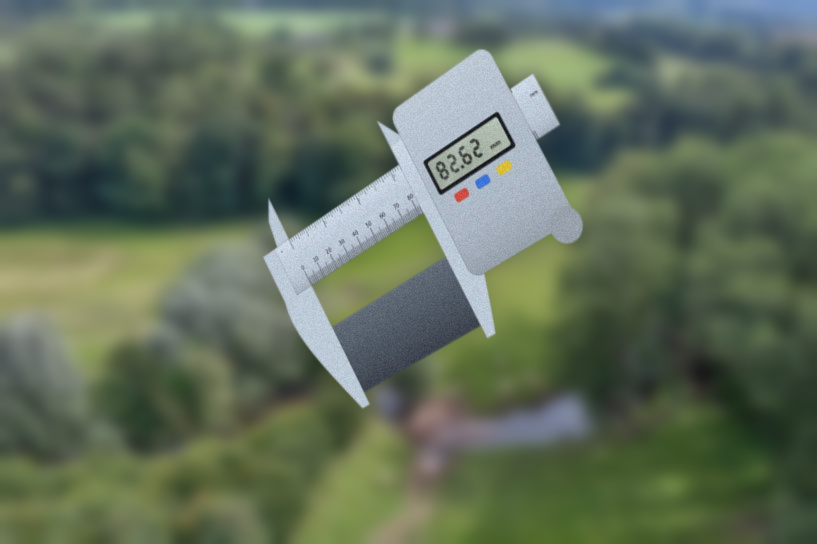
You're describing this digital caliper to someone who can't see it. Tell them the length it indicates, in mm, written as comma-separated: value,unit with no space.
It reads 82.62,mm
